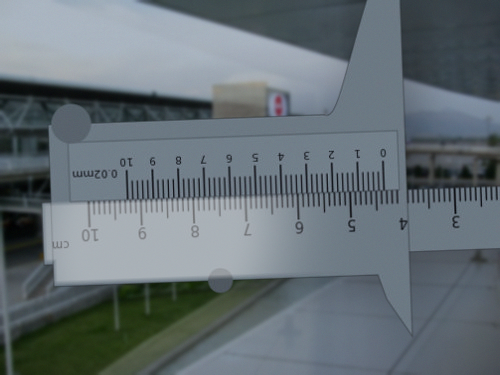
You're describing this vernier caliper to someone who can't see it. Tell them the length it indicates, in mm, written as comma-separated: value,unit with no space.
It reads 43.5,mm
